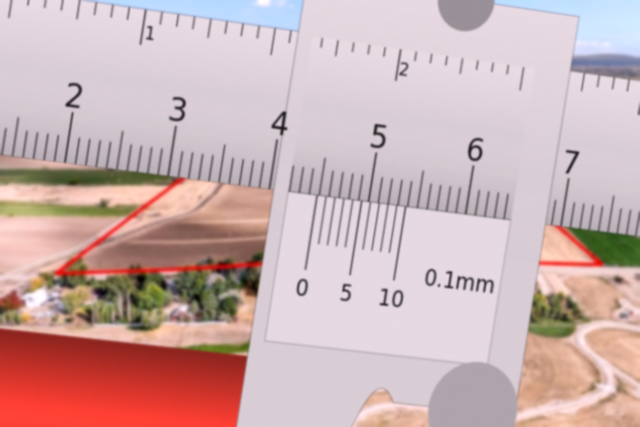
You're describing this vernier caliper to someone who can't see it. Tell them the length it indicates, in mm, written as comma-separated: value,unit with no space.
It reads 44.8,mm
